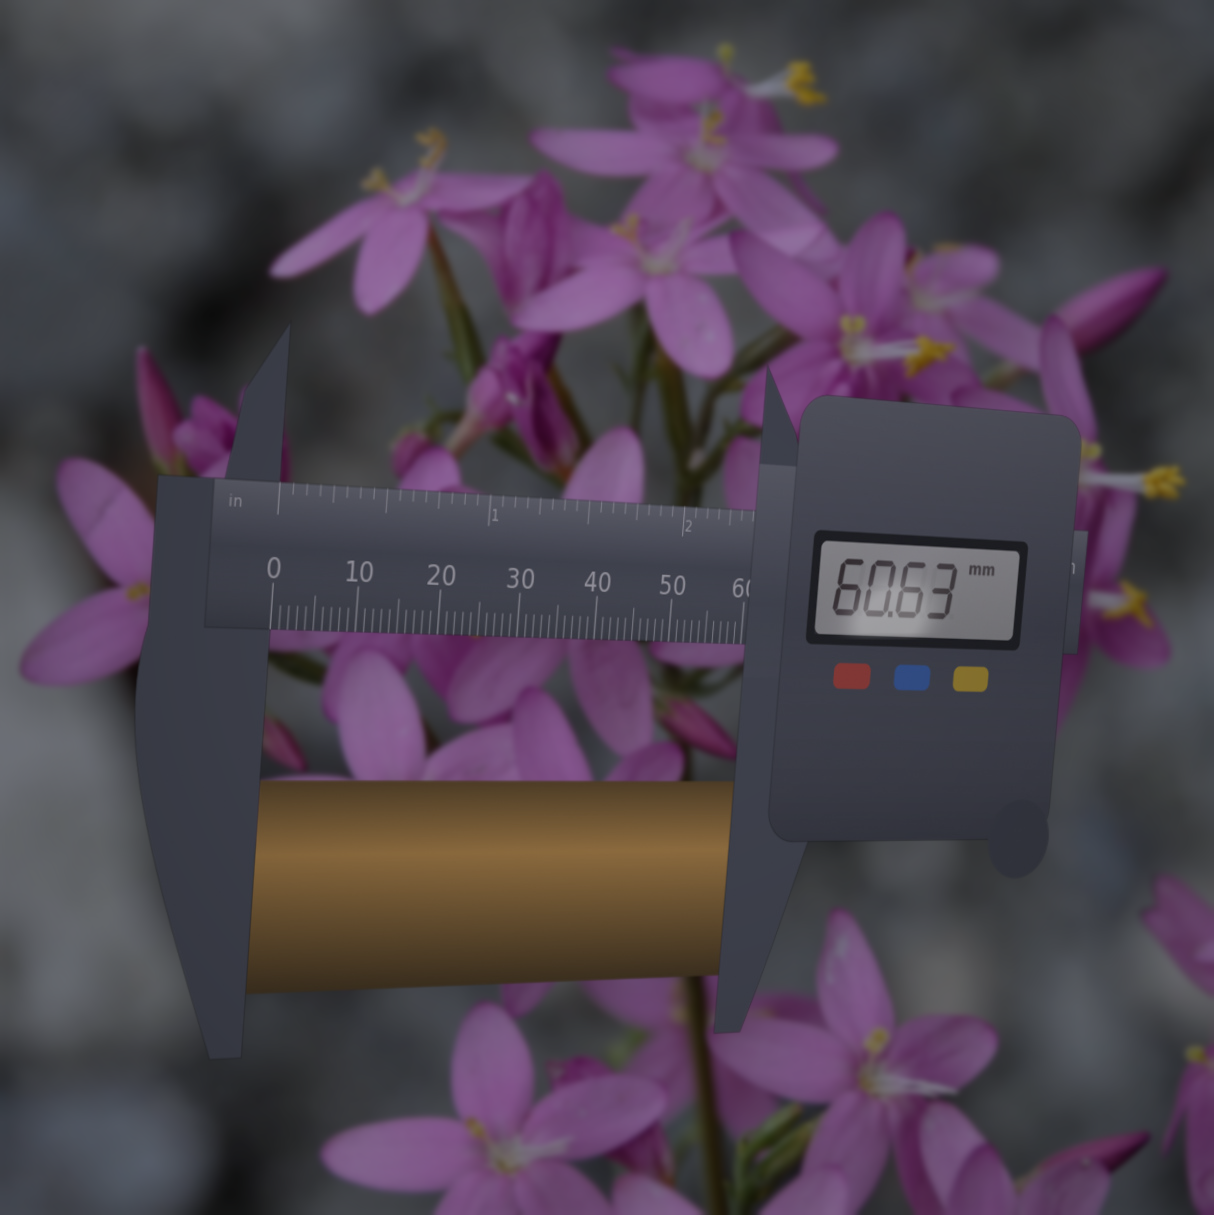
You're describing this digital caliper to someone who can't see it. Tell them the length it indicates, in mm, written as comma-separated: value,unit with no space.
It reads 60.63,mm
